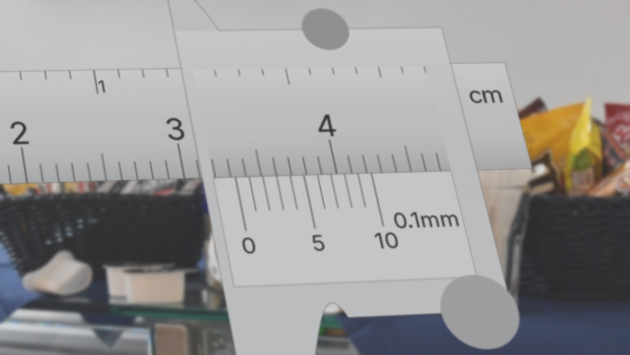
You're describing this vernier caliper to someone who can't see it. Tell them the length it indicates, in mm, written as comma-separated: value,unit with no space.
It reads 33.3,mm
